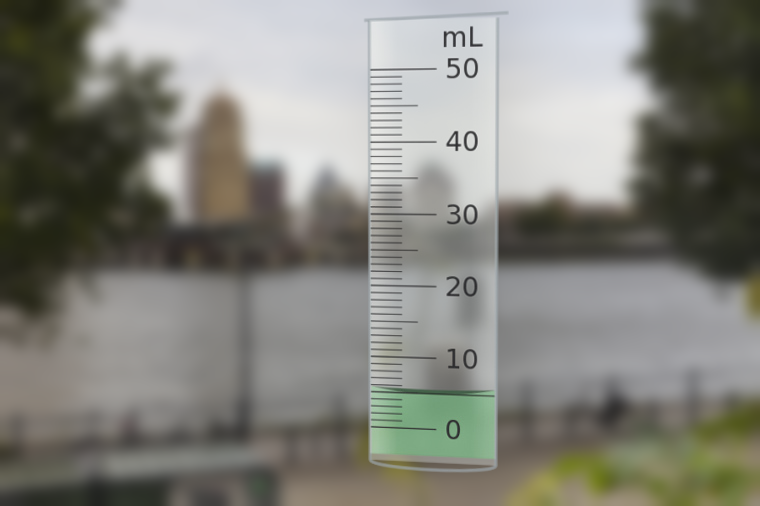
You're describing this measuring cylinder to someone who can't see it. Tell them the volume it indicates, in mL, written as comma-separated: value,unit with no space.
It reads 5,mL
